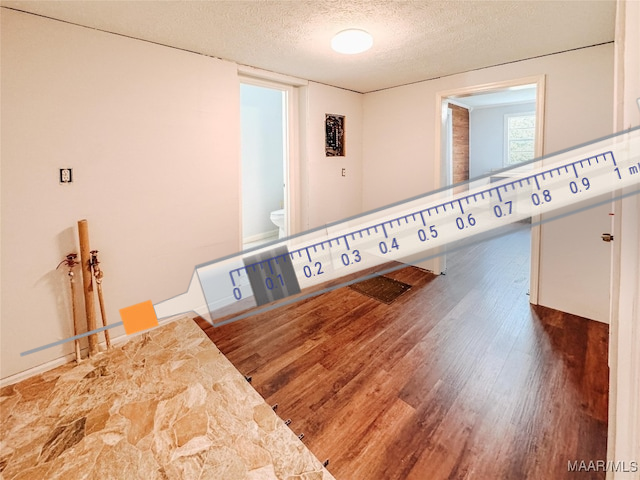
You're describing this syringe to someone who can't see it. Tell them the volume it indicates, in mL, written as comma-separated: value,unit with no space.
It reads 0.04,mL
